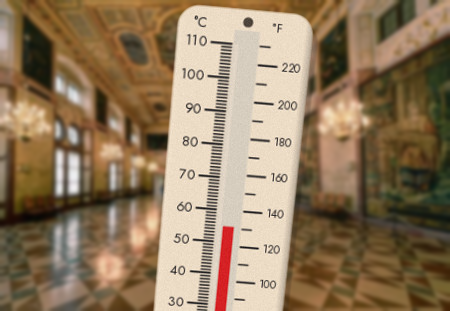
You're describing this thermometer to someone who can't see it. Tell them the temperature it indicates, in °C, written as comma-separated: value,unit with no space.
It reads 55,°C
